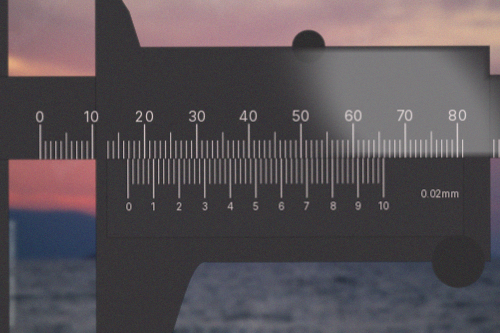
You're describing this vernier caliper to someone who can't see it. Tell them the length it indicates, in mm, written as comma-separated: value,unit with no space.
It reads 16.8,mm
